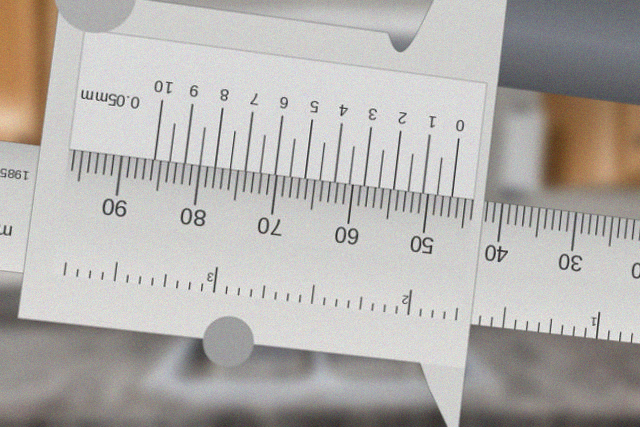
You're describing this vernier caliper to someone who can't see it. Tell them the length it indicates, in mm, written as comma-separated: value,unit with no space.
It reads 46.8,mm
